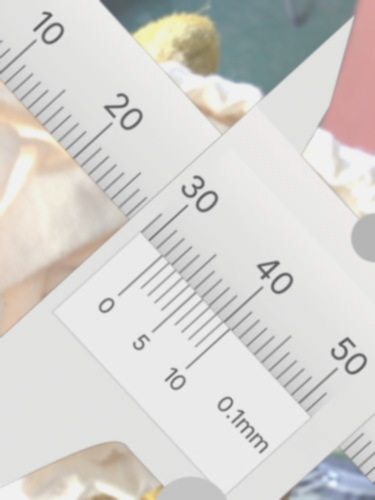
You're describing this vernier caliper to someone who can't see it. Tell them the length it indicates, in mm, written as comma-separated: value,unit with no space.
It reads 31.8,mm
